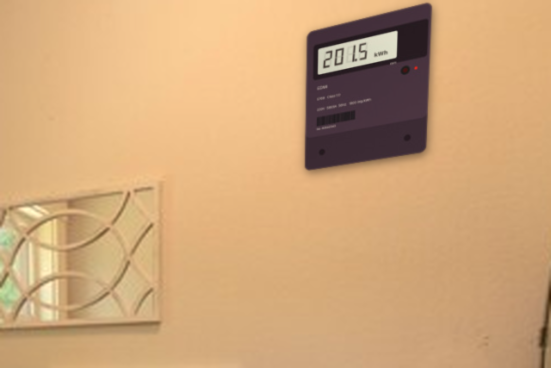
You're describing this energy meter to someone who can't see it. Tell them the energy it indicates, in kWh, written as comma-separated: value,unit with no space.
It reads 201.5,kWh
